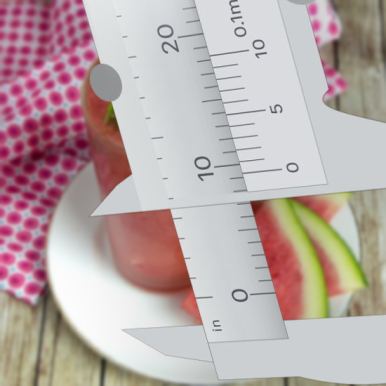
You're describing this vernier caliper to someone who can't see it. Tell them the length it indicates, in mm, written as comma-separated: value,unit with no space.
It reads 9.3,mm
